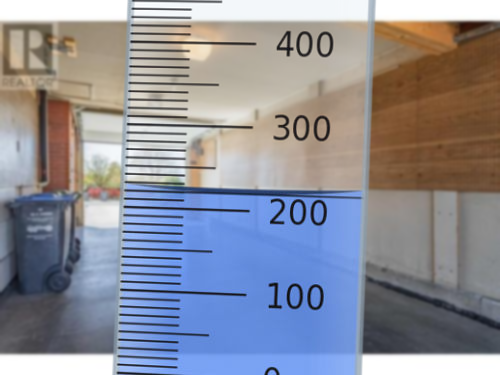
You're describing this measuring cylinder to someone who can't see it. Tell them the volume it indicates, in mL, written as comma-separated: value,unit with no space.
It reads 220,mL
